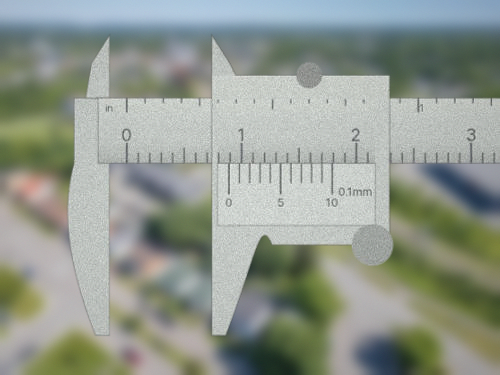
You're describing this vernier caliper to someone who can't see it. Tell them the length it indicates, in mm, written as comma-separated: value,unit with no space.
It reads 8.9,mm
